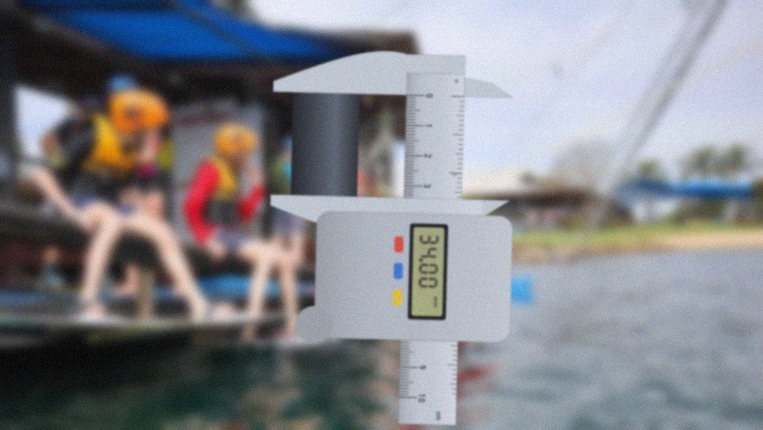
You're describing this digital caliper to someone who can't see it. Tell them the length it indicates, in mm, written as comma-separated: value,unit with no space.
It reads 34.00,mm
